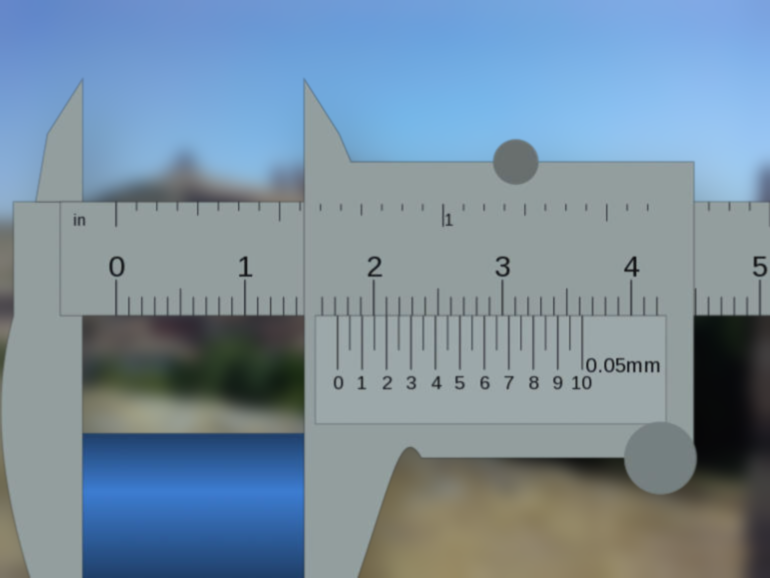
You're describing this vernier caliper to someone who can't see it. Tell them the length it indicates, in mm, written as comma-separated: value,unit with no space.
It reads 17.2,mm
